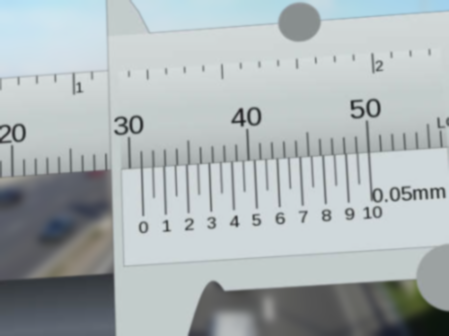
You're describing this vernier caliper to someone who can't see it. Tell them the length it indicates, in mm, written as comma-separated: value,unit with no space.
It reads 31.0,mm
